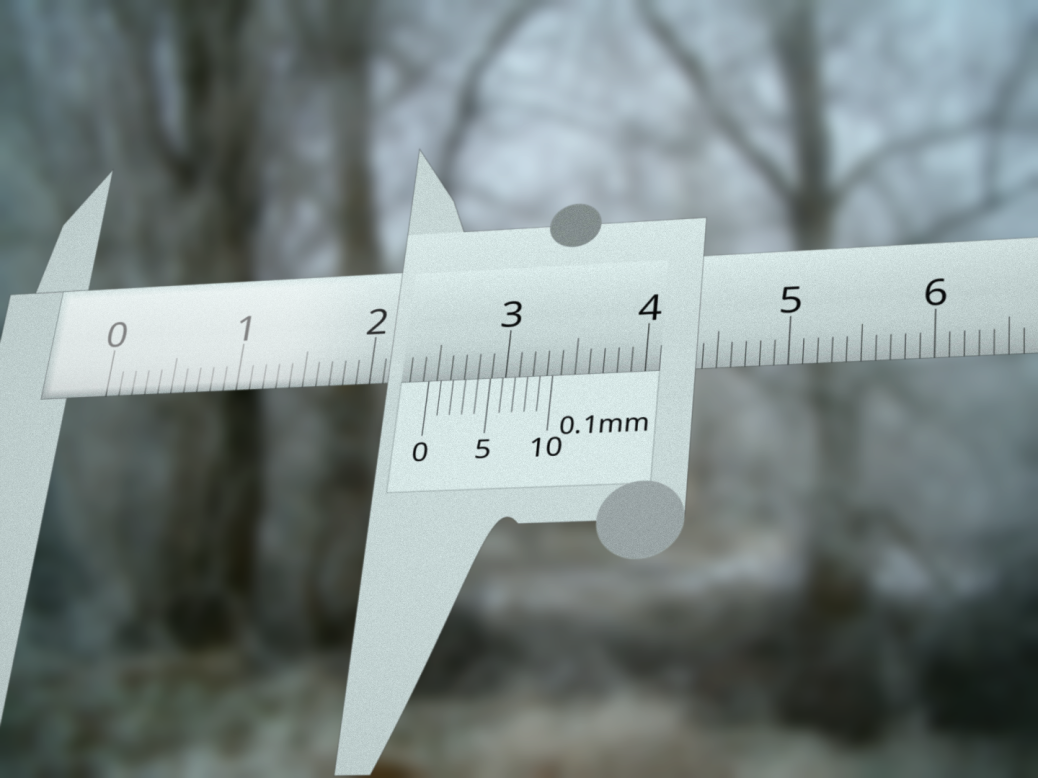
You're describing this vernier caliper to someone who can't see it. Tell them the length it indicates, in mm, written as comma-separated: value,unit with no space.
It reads 24.4,mm
